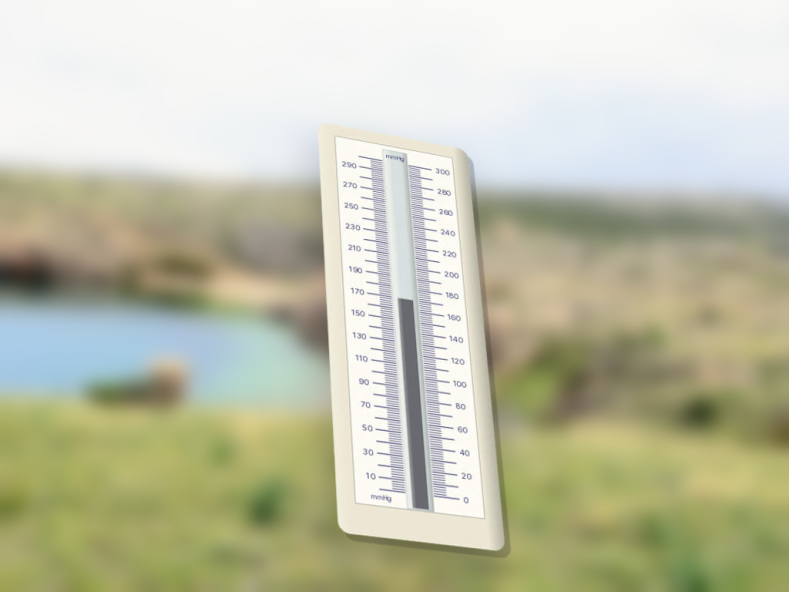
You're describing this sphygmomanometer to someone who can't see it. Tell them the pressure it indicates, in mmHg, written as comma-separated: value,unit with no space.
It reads 170,mmHg
